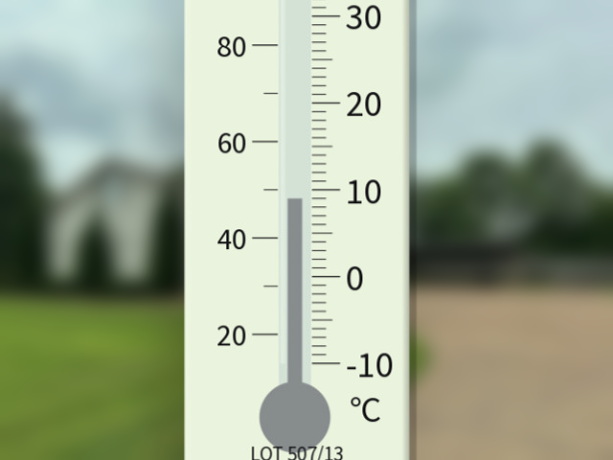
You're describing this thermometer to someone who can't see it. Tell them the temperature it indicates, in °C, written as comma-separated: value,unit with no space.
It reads 9,°C
